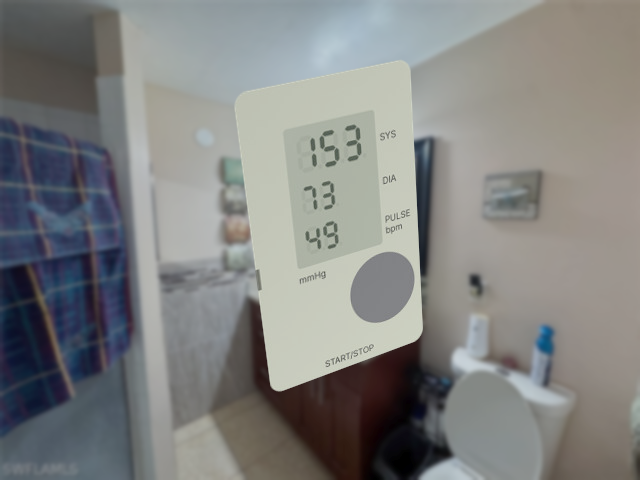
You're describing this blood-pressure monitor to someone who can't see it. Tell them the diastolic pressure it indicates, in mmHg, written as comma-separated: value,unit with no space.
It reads 73,mmHg
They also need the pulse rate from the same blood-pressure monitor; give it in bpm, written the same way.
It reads 49,bpm
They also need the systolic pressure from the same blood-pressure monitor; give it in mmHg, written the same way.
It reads 153,mmHg
